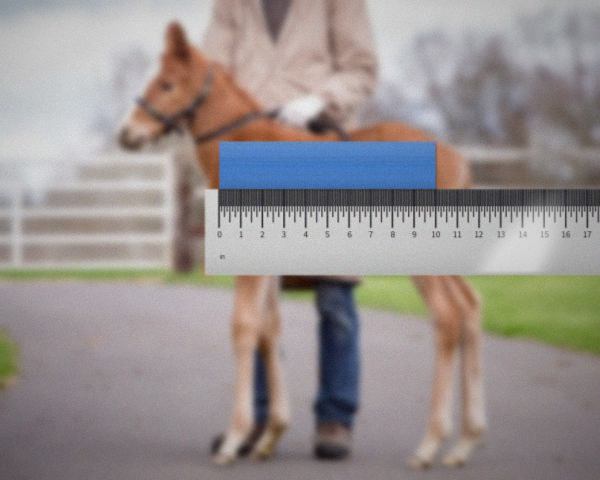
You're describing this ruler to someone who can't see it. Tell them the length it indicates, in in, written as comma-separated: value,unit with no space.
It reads 10,in
